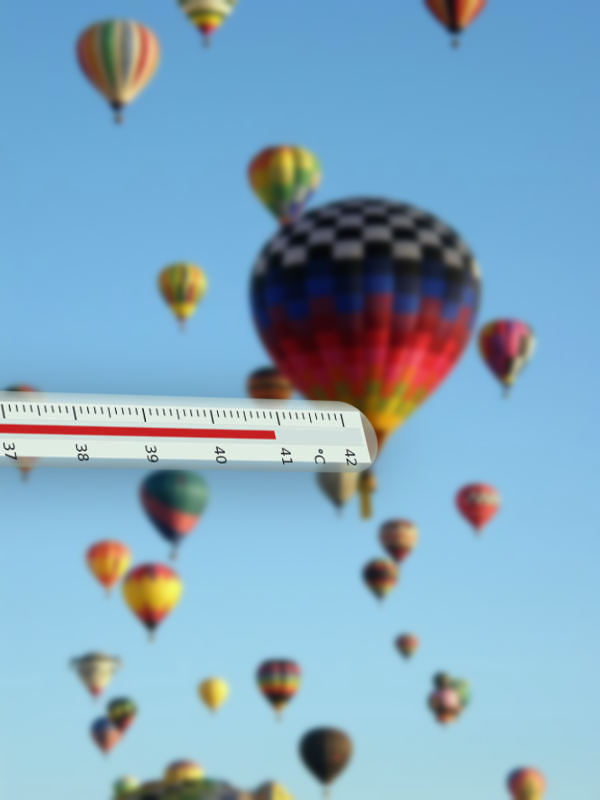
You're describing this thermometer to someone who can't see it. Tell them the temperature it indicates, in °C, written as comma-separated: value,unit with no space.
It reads 40.9,°C
